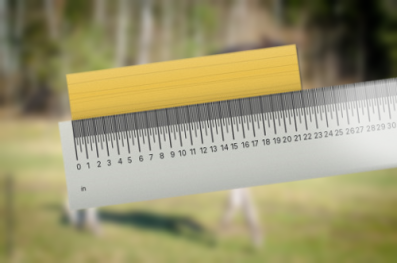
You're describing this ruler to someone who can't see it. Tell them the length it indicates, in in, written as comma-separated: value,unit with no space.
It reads 22,in
